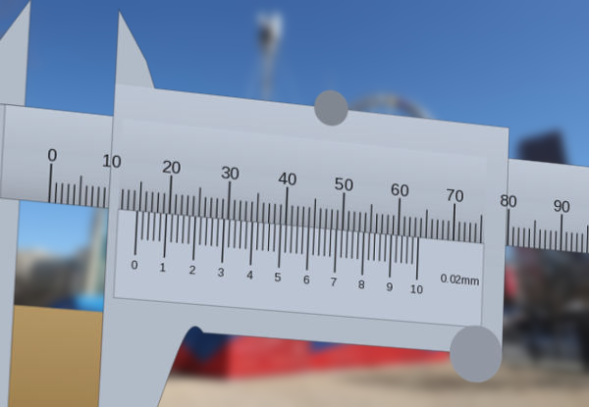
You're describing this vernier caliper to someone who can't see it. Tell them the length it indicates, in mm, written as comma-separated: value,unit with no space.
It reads 14.6,mm
